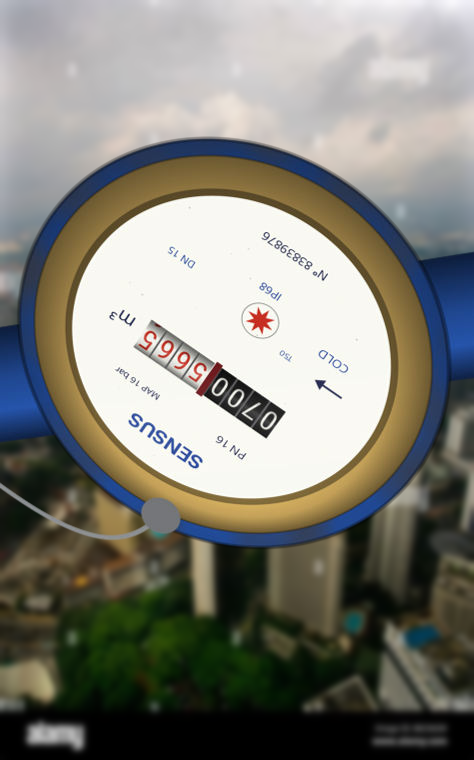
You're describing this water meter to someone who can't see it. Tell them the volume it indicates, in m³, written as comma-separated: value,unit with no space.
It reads 700.5665,m³
